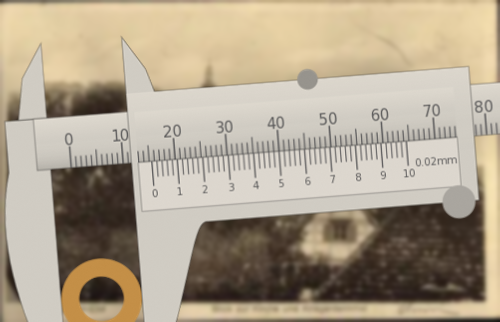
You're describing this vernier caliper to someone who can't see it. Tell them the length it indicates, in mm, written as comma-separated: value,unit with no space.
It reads 15.5,mm
